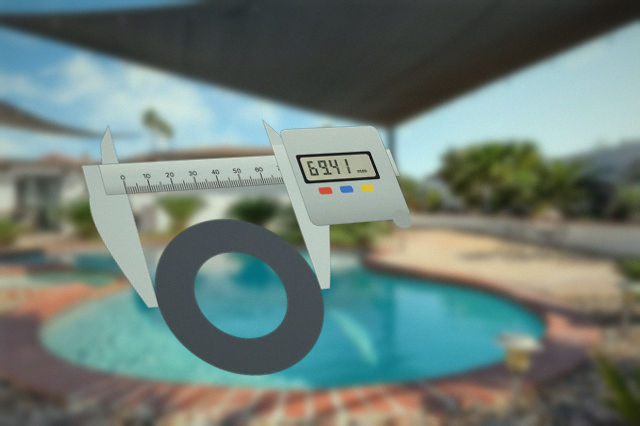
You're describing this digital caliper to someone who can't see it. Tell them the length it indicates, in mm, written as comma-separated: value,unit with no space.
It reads 69.41,mm
